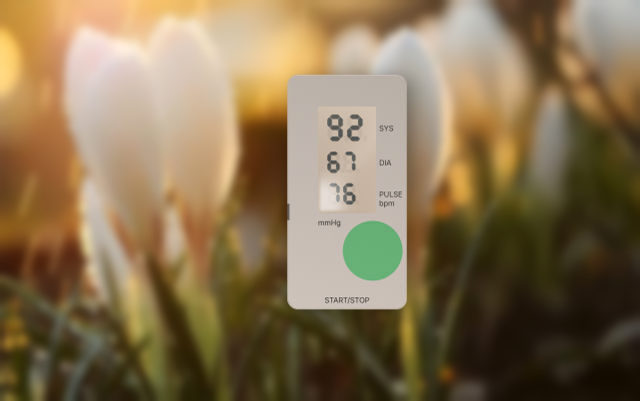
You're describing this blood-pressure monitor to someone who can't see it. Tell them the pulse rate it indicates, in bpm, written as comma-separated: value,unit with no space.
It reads 76,bpm
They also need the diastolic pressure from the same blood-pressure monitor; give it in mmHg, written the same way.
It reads 67,mmHg
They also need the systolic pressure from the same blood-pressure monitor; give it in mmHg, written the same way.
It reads 92,mmHg
